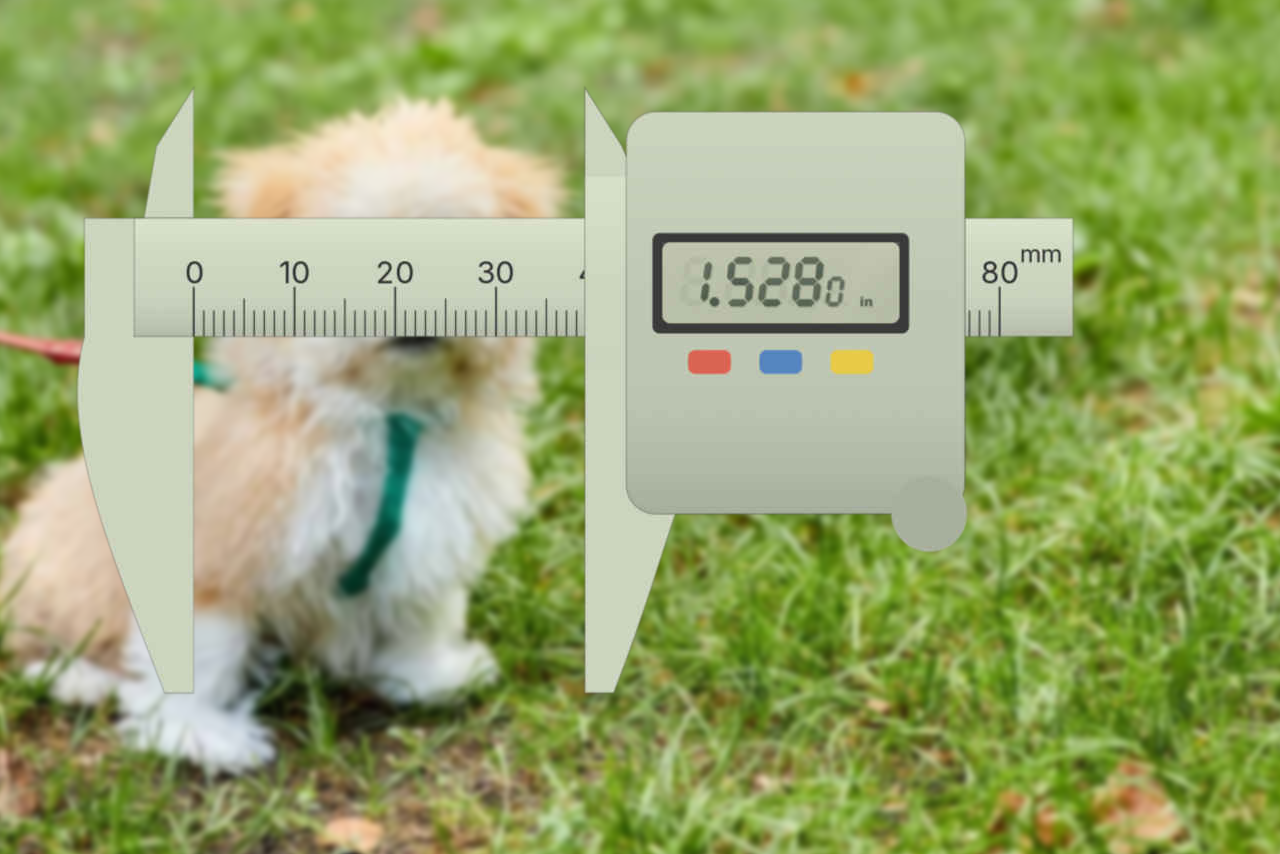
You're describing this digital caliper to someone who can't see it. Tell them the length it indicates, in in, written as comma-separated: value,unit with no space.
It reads 1.5280,in
